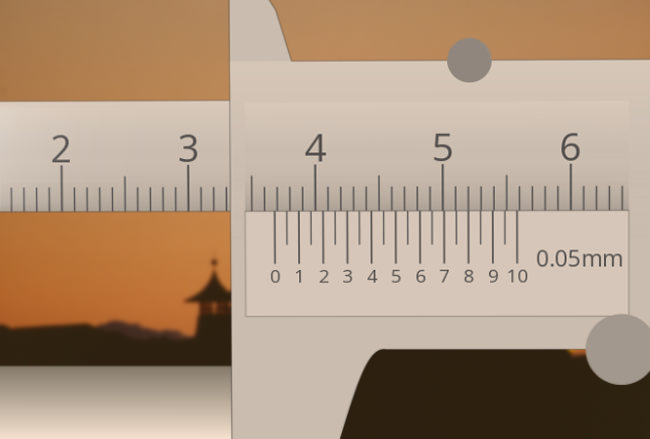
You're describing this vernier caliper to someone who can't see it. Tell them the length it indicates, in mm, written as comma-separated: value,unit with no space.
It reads 36.8,mm
